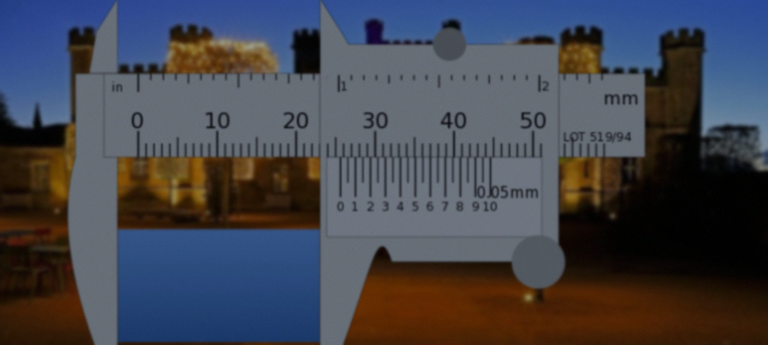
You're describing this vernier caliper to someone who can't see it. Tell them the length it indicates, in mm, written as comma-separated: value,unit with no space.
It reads 25.6,mm
